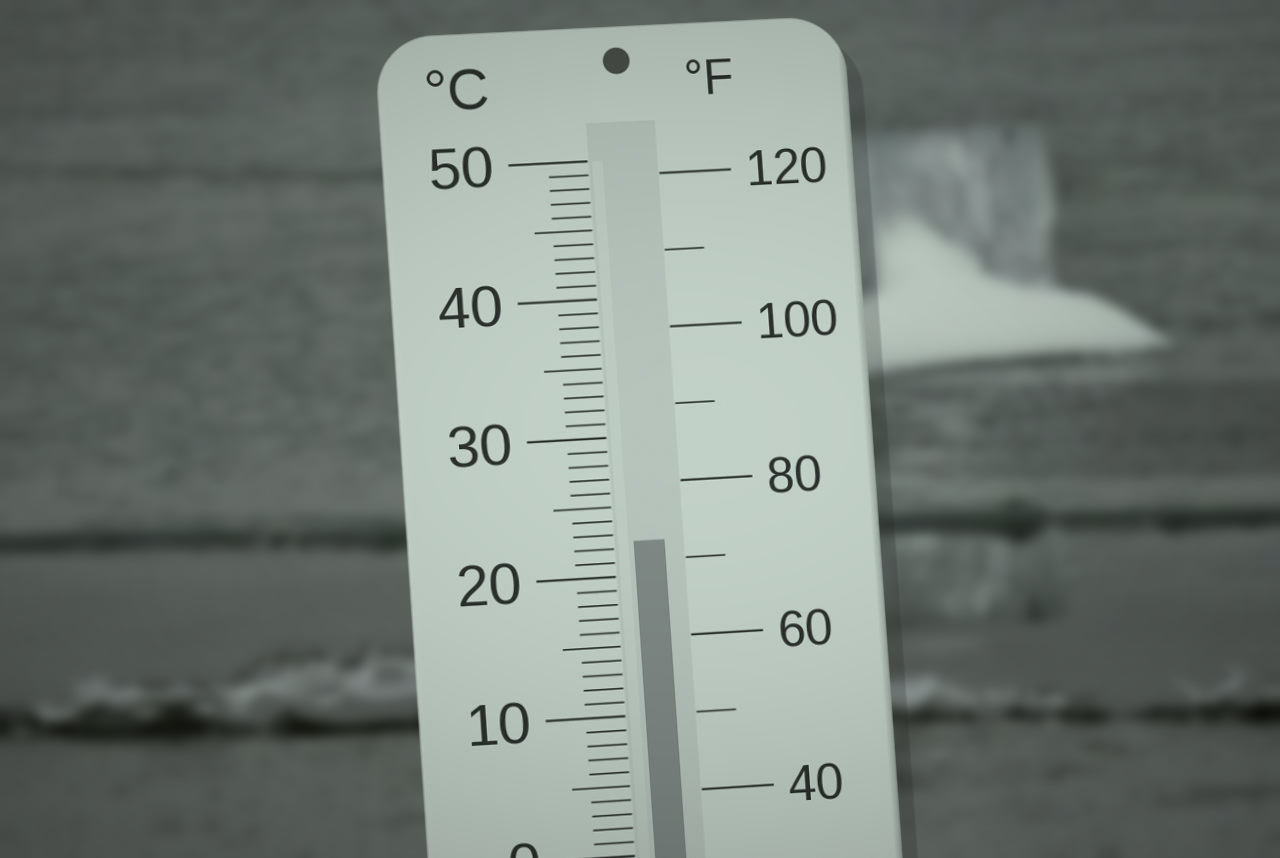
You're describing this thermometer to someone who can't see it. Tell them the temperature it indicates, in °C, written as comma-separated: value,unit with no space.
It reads 22.5,°C
